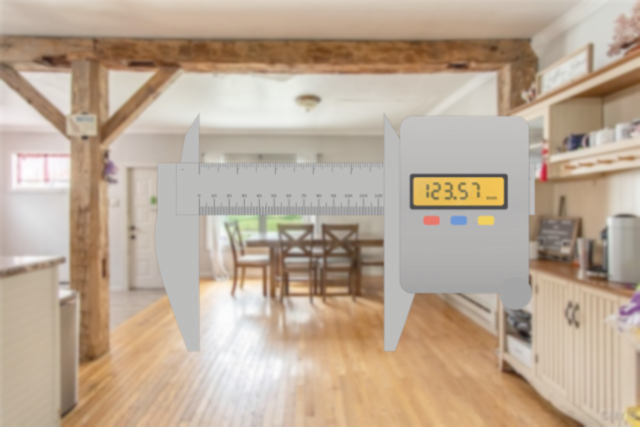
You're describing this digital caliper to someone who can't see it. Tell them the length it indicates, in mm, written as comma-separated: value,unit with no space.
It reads 123.57,mm
